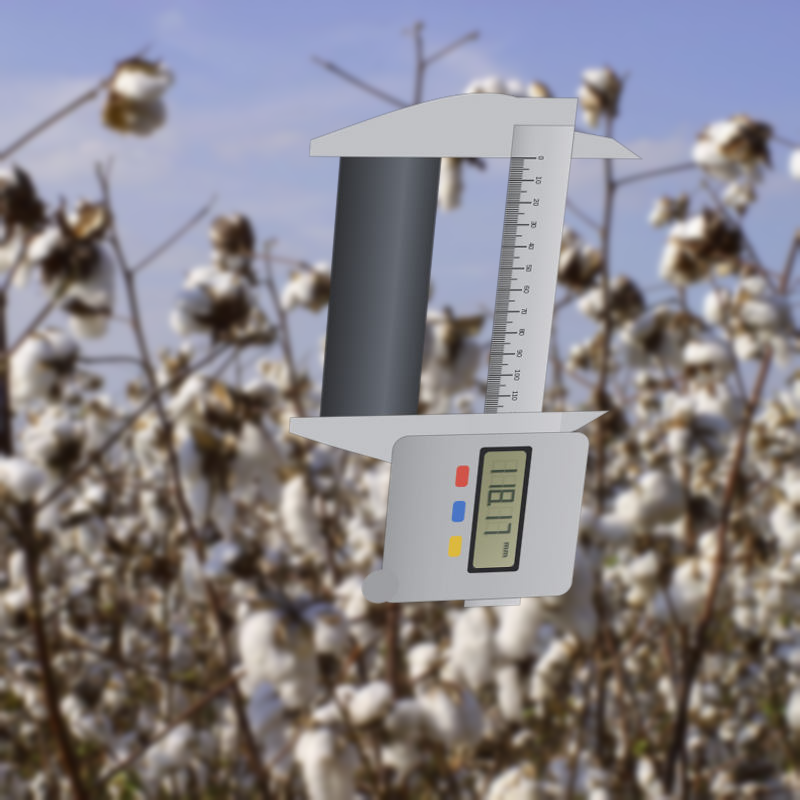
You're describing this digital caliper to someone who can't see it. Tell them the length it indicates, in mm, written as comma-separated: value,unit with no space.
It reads 118.17,mm
